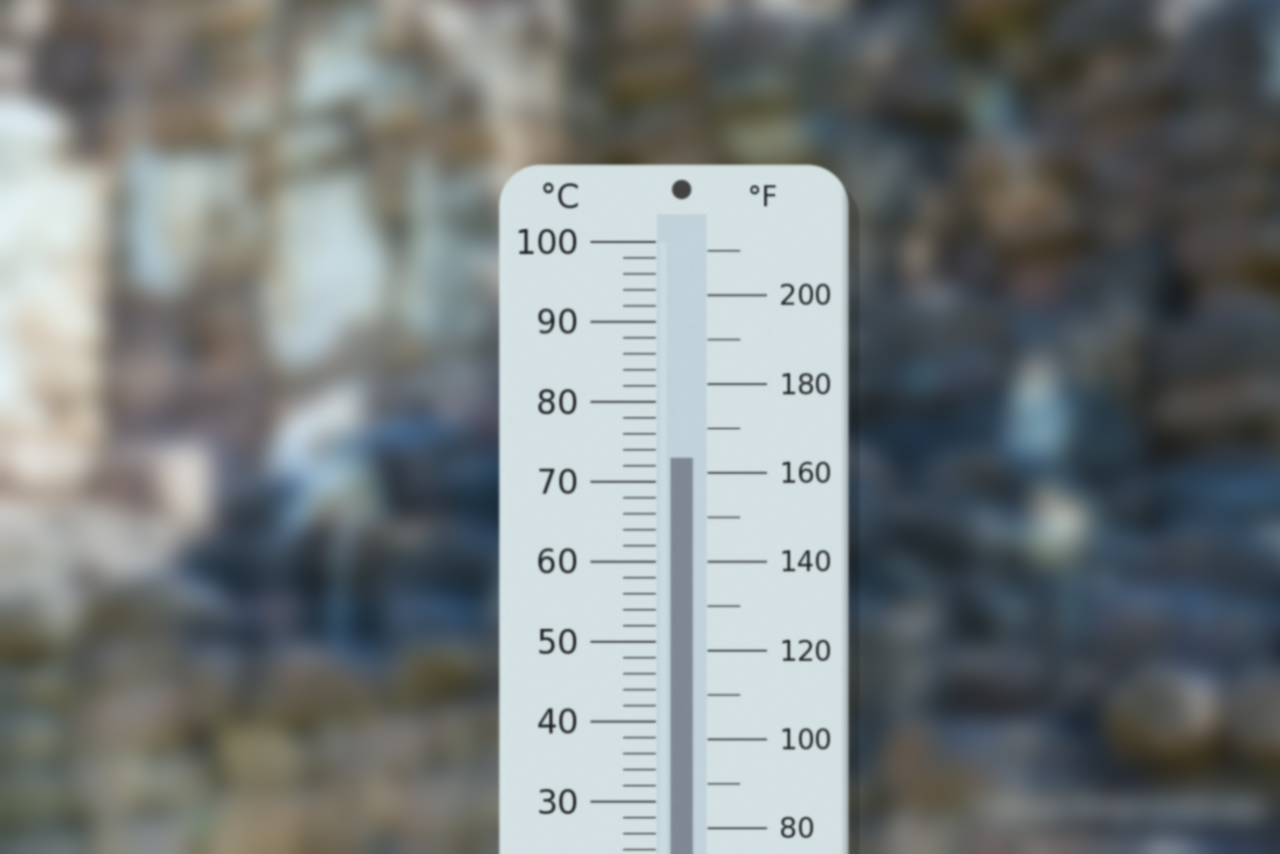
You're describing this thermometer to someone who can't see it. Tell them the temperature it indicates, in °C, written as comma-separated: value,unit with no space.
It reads 73,°C
